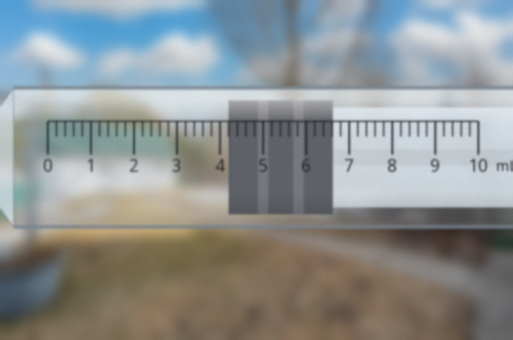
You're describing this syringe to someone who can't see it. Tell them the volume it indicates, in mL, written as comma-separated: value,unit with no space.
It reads 4.2,mL
